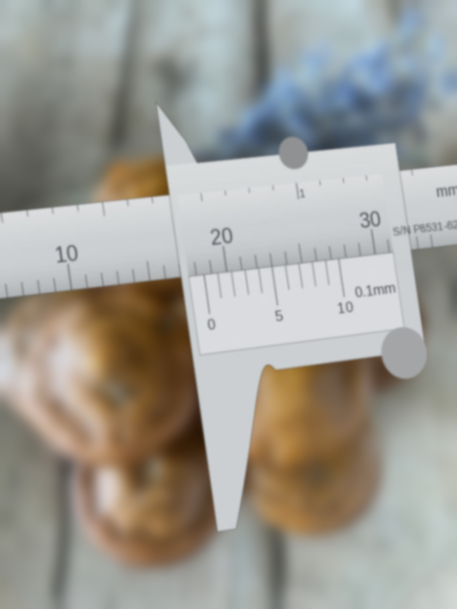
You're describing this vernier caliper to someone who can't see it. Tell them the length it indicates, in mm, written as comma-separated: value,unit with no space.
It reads 18.5,mm
